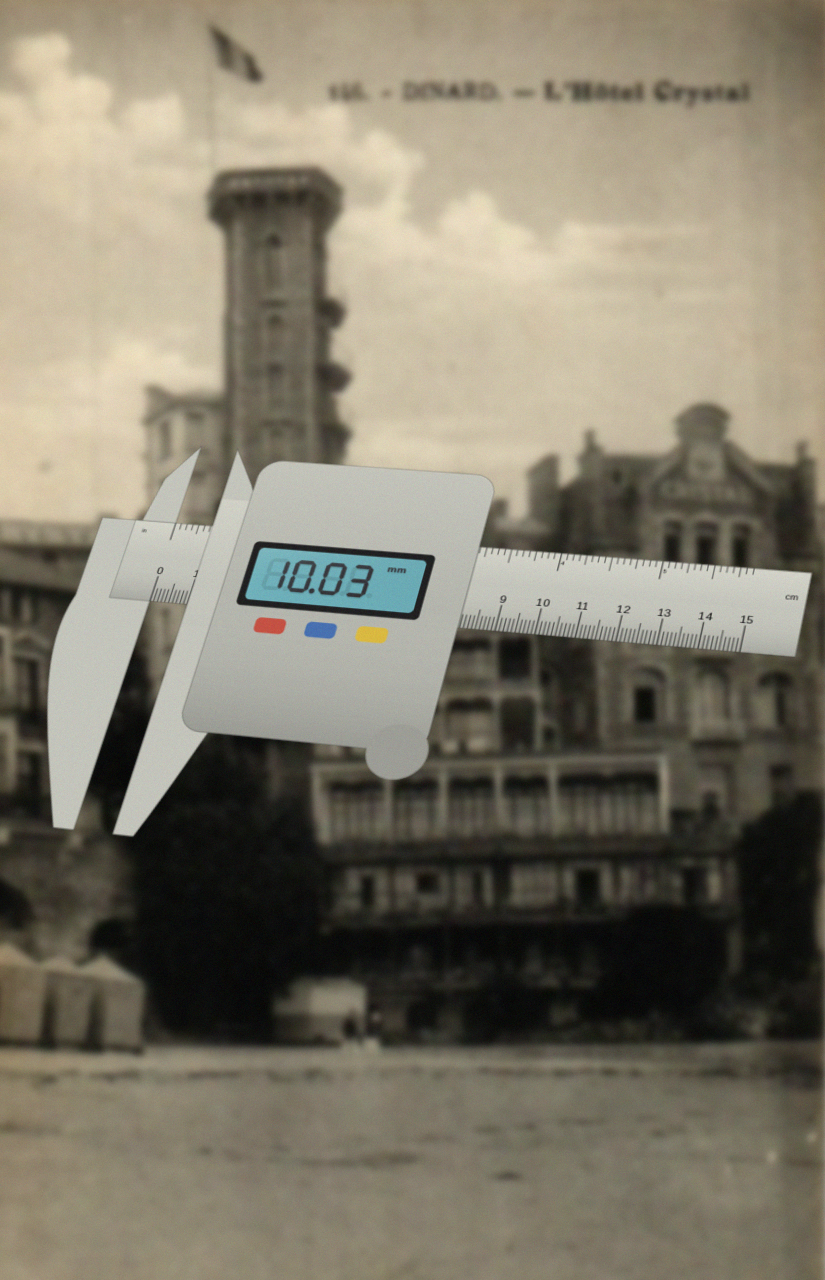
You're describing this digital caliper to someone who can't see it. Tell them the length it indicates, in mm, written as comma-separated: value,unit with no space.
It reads 10.03,mm
